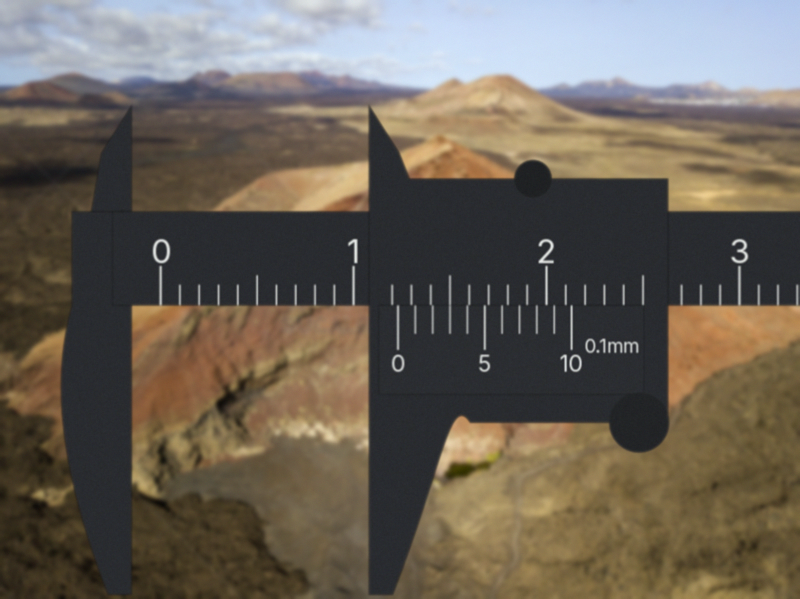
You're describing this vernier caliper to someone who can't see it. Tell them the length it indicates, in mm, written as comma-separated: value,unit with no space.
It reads 12.3,mm
